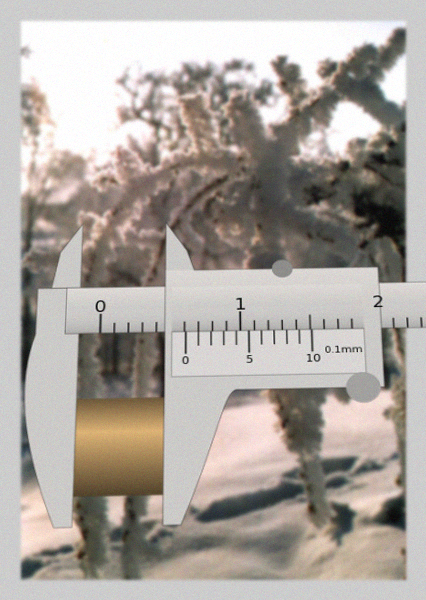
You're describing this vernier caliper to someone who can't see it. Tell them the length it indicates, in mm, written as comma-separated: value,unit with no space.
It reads 6.1,mm
